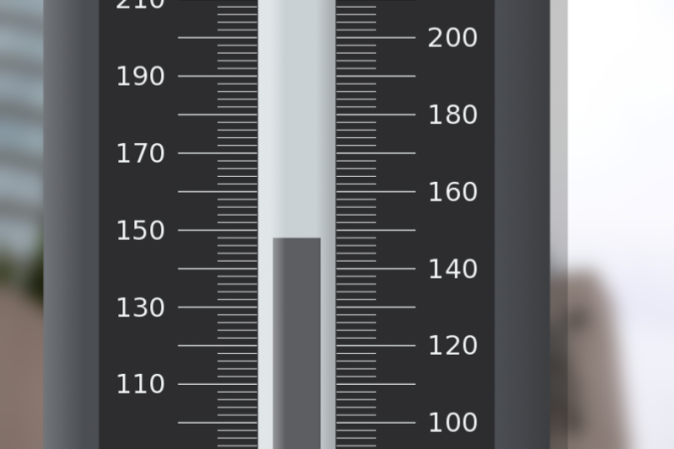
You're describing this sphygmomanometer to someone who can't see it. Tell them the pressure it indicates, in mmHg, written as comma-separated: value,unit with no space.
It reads 148,mmHg
